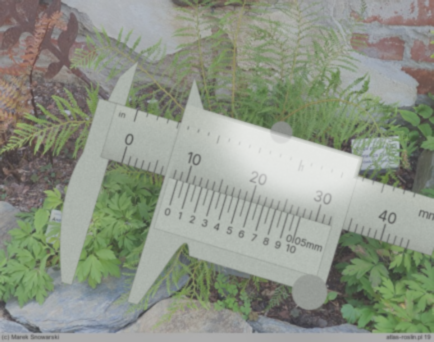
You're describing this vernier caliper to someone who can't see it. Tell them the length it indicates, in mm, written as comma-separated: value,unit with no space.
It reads 8.6,mm
